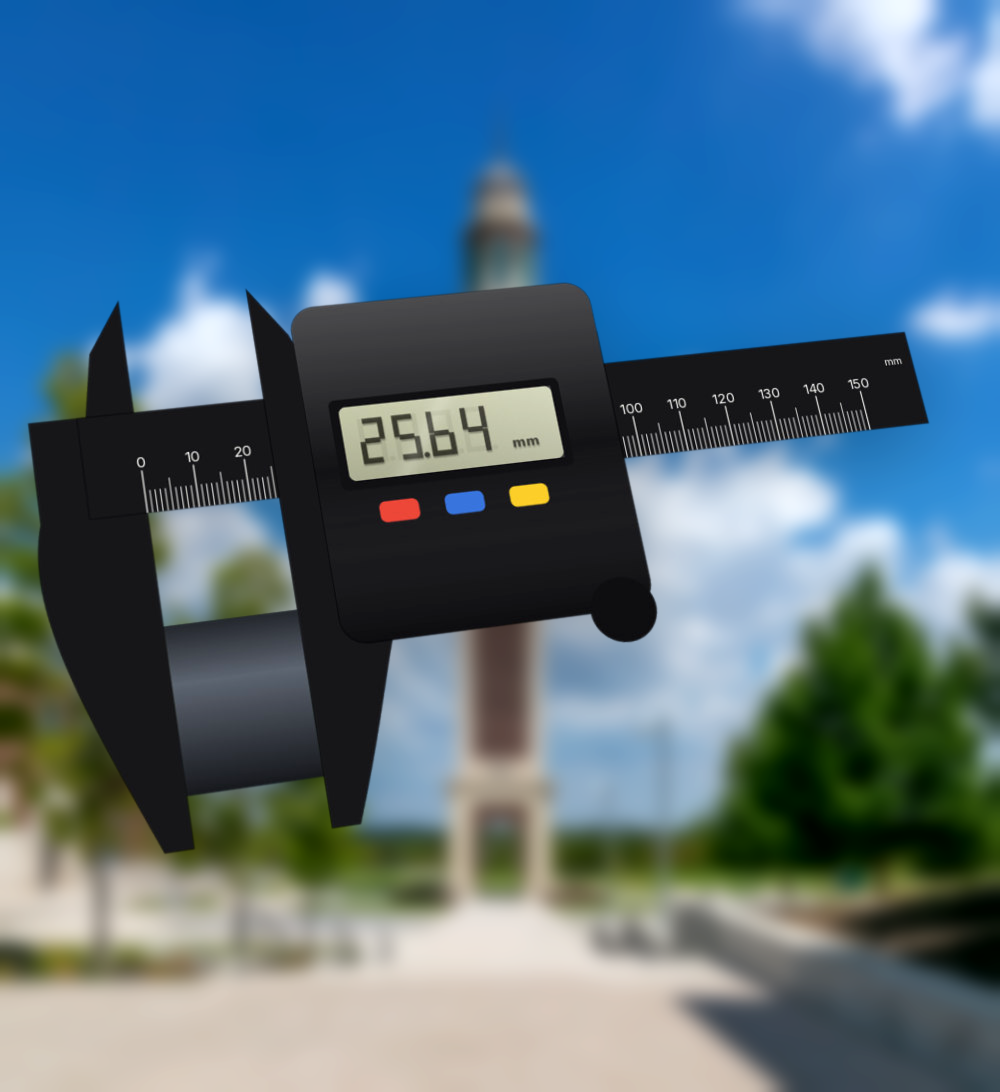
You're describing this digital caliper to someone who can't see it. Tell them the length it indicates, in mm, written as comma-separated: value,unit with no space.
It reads 25.64,mm
